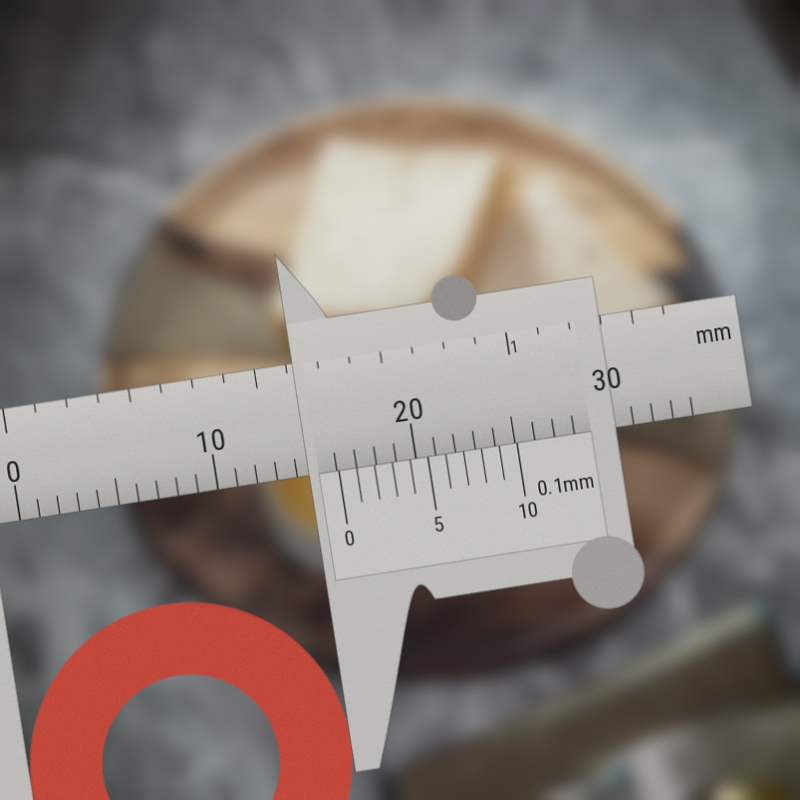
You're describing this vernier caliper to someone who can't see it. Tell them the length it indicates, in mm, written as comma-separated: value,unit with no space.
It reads 16.1,mm
